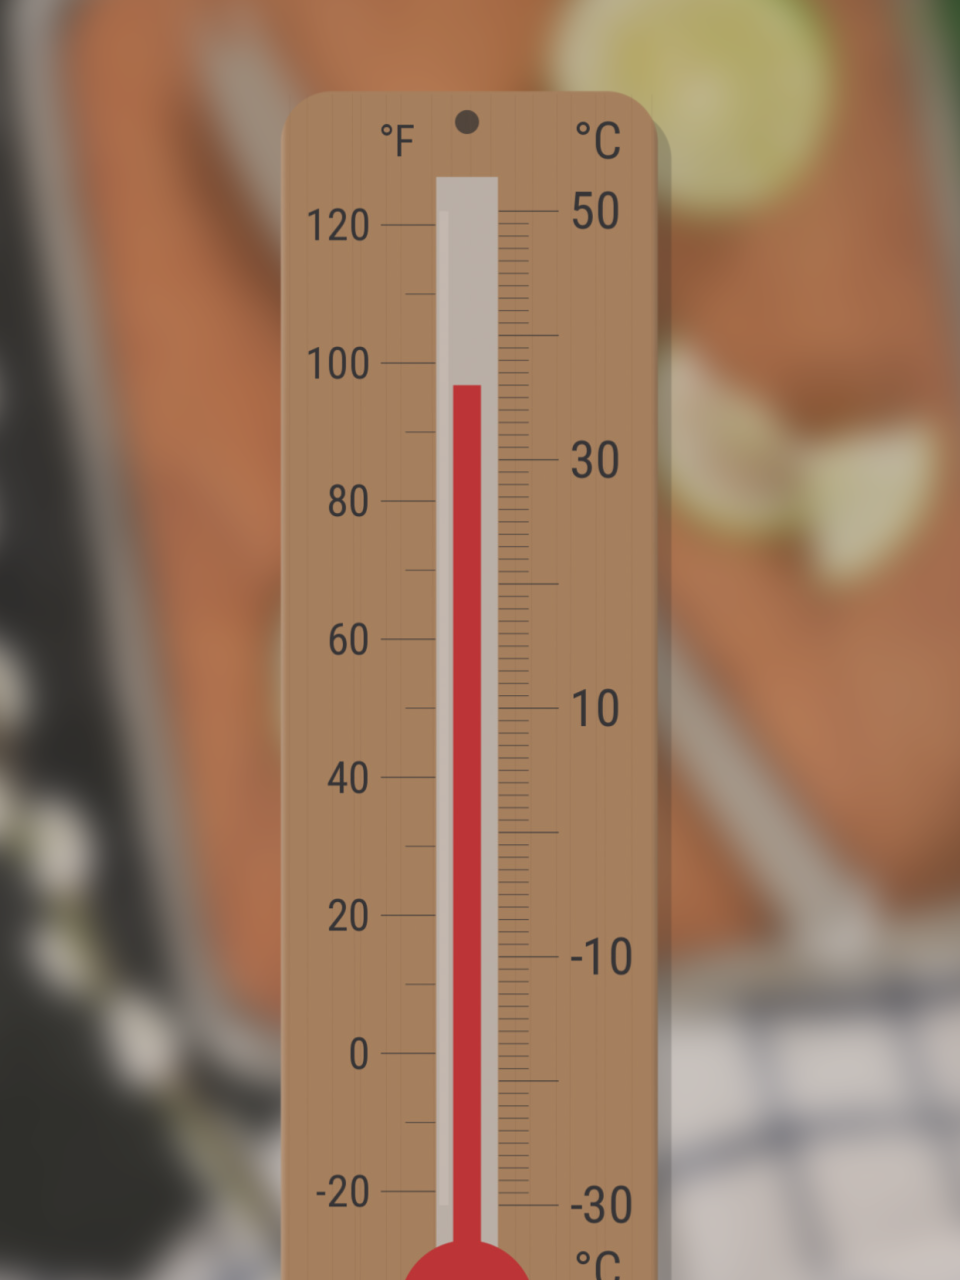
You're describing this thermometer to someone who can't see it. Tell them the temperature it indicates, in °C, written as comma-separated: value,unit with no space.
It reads 36,°C
